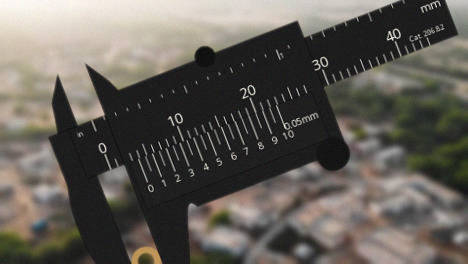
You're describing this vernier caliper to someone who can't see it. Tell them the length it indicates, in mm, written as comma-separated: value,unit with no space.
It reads 3.8,mm
